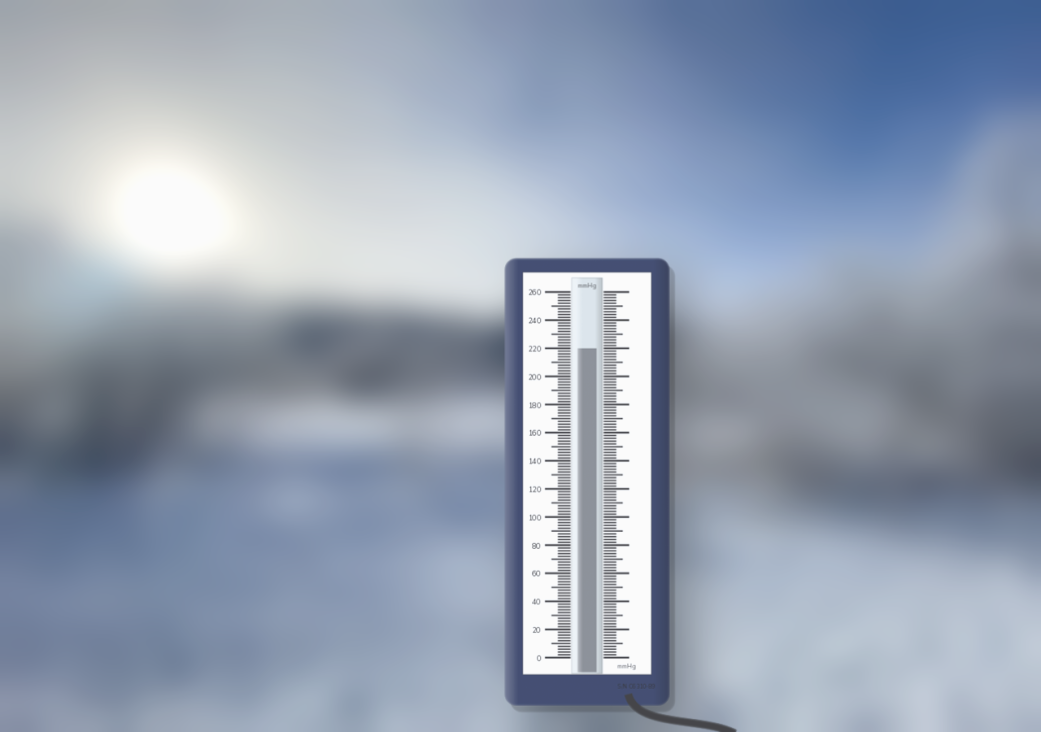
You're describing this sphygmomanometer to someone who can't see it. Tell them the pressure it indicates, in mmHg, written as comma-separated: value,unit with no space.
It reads 220,mmHg
